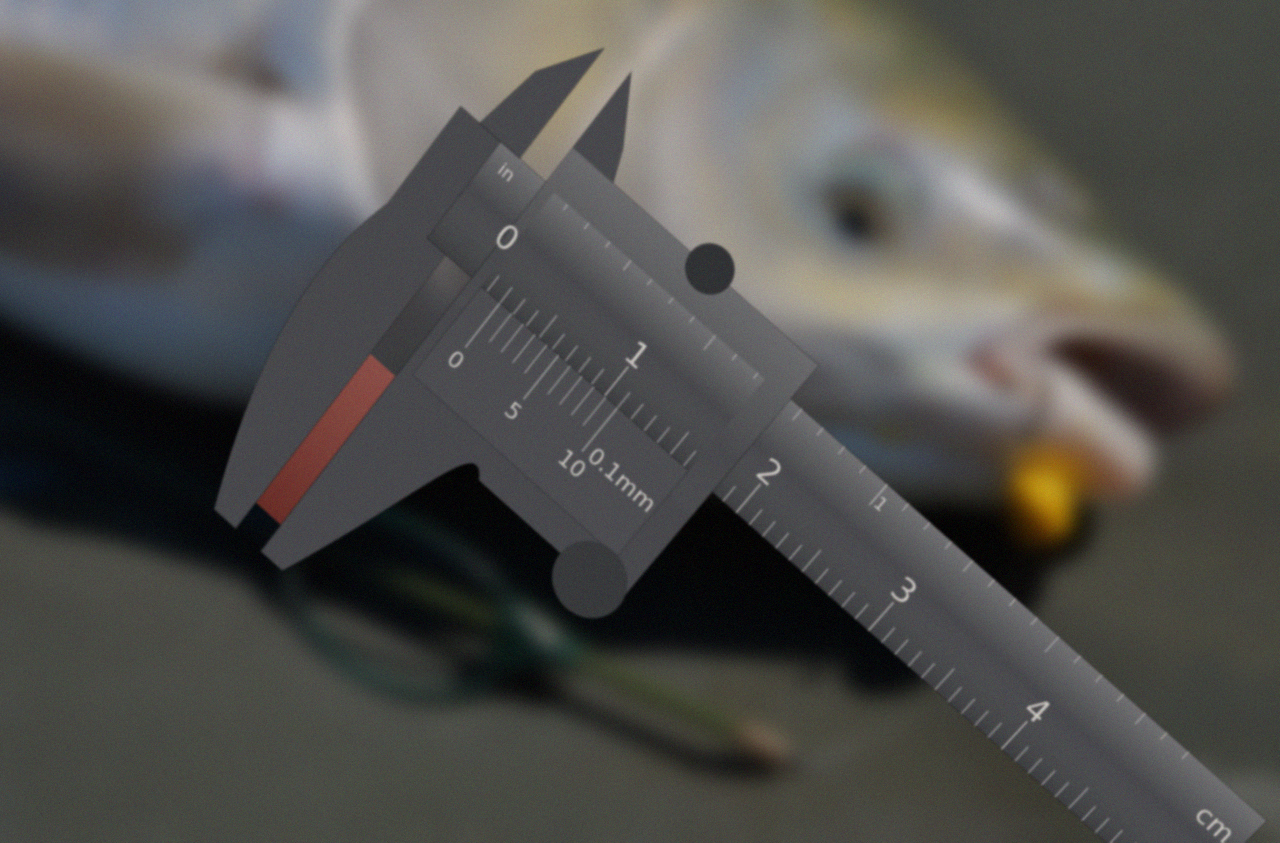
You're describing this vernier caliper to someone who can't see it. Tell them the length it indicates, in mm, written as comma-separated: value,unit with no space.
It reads 2.0,mm
